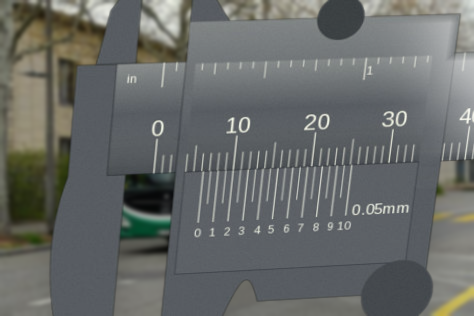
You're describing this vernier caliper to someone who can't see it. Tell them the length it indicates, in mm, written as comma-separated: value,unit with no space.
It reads 6.2,mm
